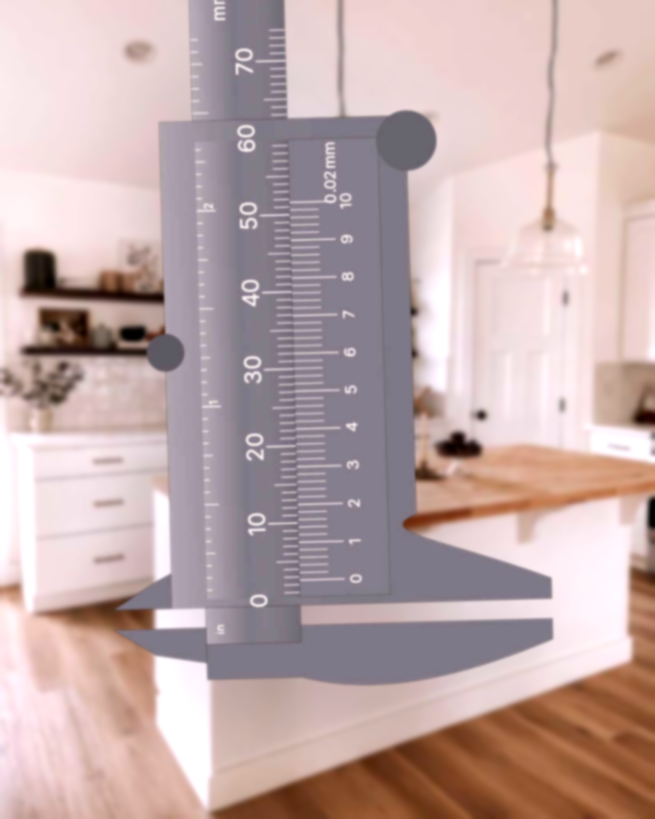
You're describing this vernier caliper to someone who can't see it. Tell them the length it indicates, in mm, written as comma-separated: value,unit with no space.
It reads 2.6,mm
